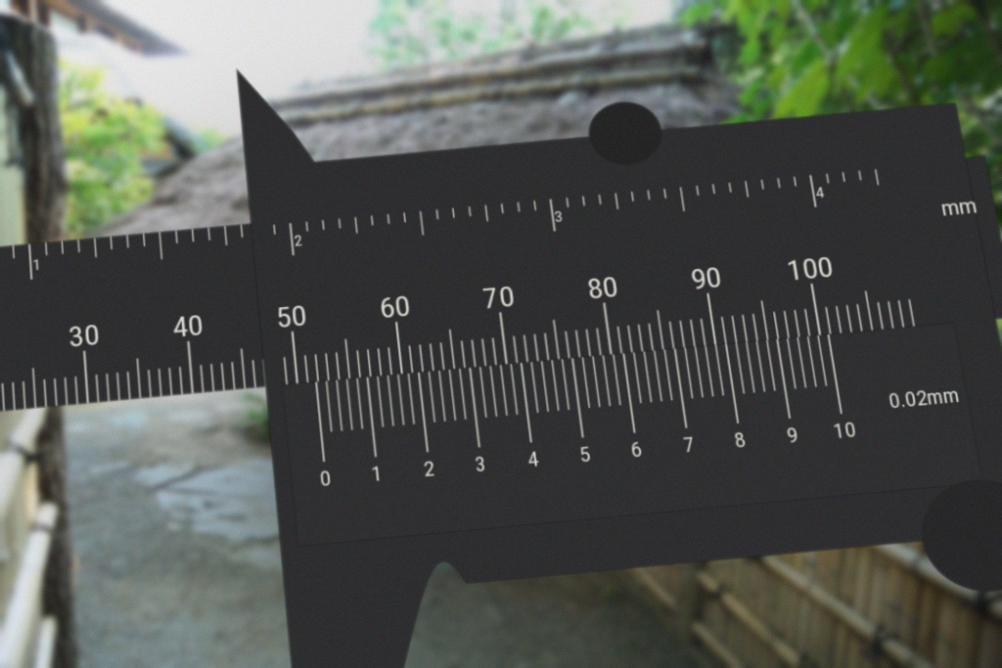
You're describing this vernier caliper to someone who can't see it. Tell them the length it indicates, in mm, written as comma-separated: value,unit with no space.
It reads 51.8,mm
